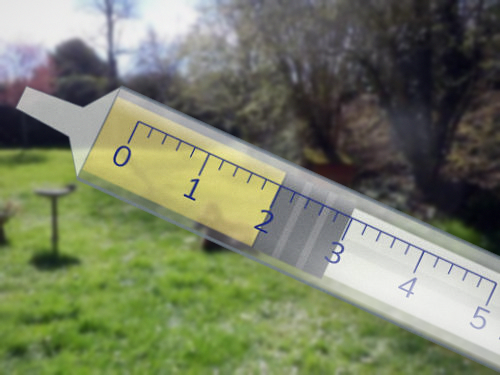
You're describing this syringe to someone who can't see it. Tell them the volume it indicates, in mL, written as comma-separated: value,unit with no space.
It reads 2,mL
